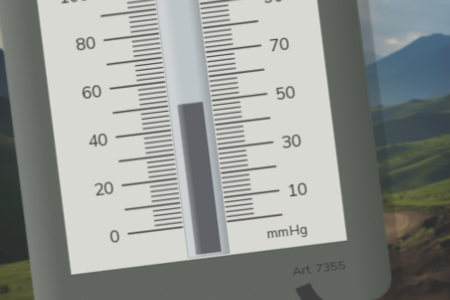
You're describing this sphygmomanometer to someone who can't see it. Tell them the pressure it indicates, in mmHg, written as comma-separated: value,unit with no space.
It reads 50,mmHg
